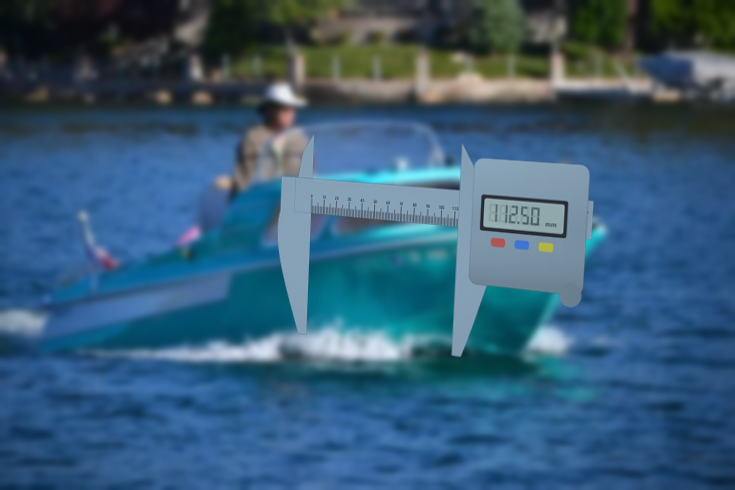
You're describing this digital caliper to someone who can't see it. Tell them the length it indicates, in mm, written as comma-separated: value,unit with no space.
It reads 112.50,mm
